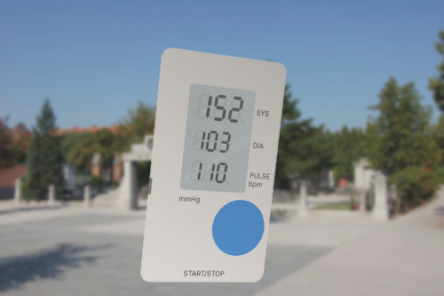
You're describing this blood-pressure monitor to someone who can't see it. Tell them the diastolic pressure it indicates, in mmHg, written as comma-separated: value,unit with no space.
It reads 103,mmHg
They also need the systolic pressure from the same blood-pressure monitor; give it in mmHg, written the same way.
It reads 152,mmHg
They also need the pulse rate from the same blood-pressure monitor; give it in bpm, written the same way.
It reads 110,bpm
